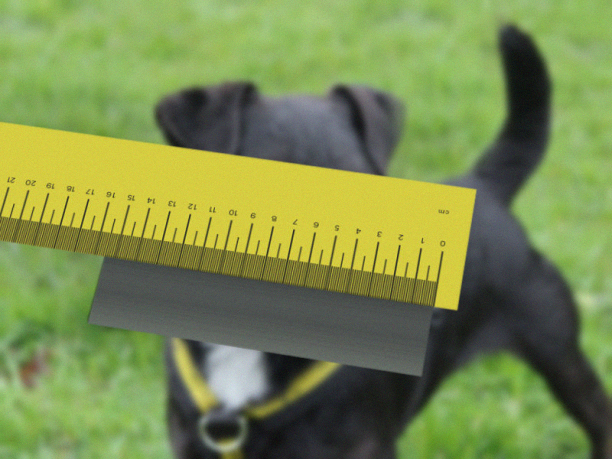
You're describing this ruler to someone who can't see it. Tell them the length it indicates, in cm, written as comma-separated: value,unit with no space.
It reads 15.5,cm
